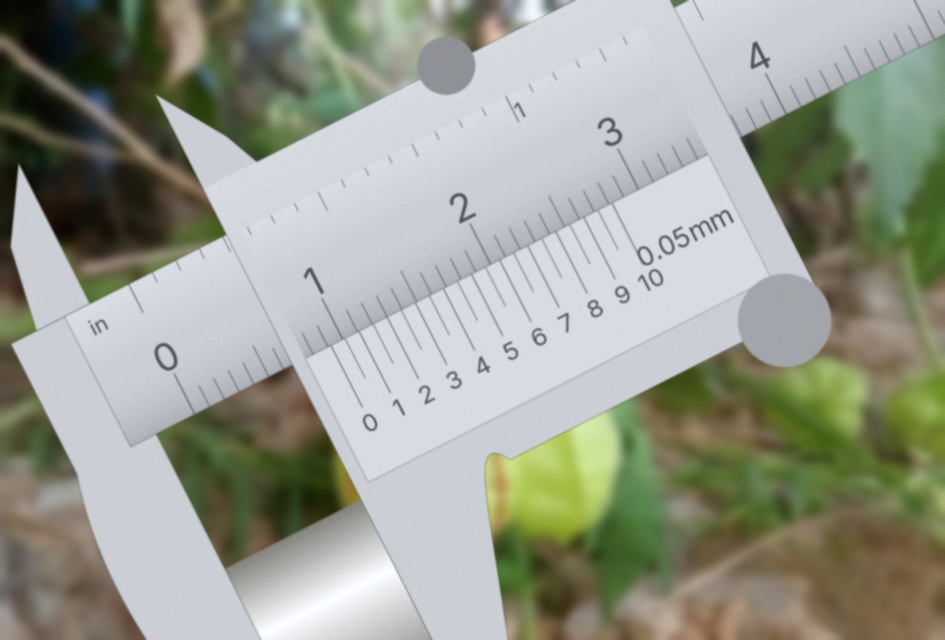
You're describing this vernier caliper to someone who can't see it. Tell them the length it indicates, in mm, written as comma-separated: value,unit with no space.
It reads 9.2,mm
